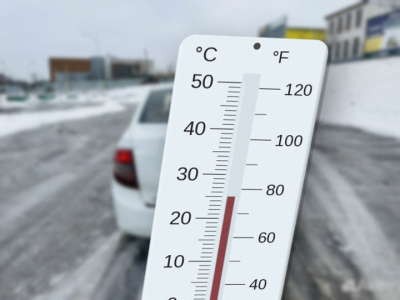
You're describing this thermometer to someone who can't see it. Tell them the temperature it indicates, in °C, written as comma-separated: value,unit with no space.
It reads 25,°C
